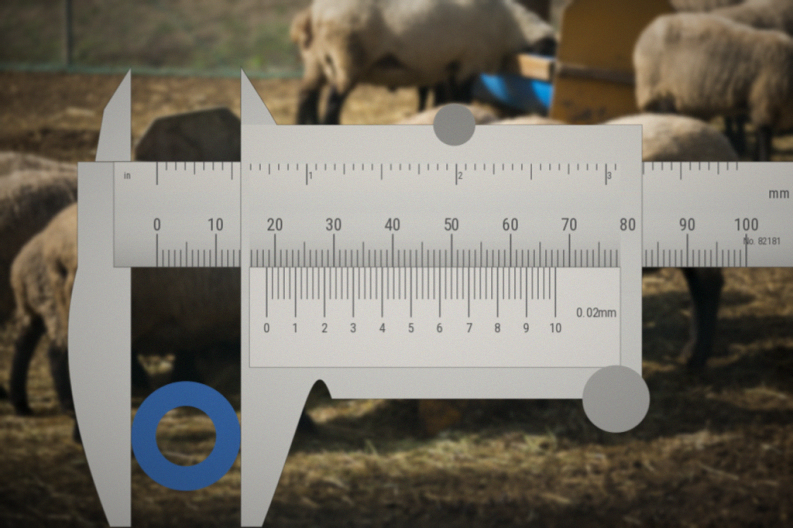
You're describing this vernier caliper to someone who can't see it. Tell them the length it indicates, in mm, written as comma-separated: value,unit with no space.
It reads 18.6,mm
